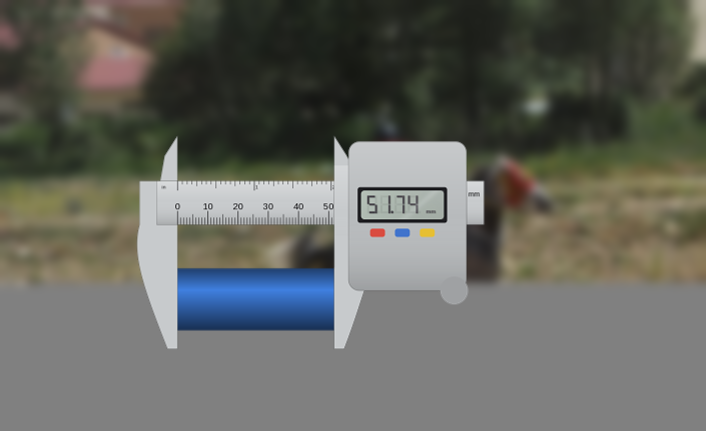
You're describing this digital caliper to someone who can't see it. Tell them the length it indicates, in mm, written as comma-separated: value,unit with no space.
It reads 51.74,mm
